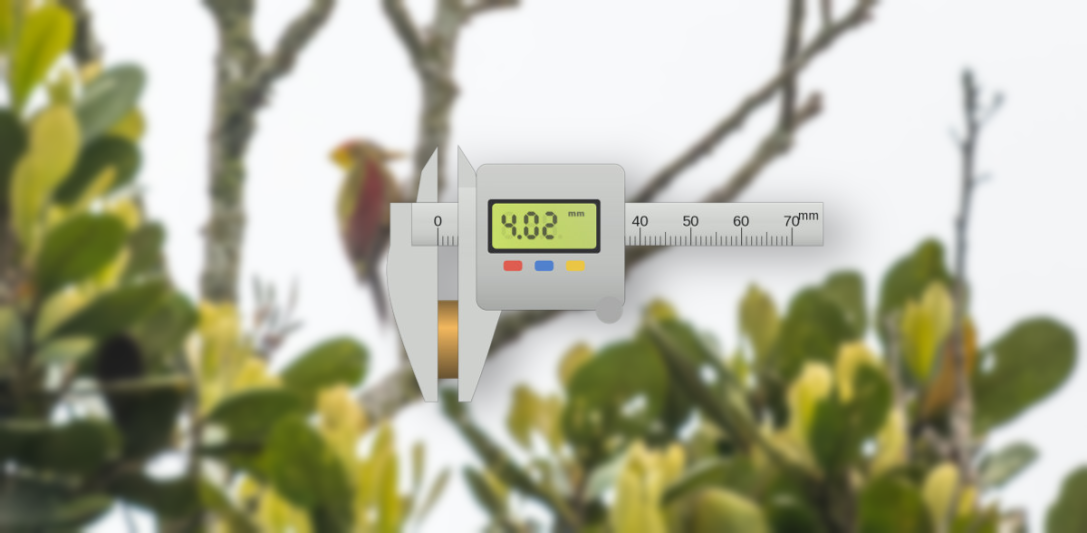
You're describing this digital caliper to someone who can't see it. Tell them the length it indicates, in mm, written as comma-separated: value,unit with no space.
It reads 4.02,mm
